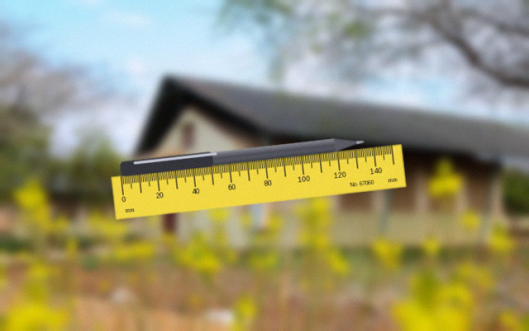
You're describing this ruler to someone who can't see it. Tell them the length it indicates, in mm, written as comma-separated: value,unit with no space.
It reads 135,mm
